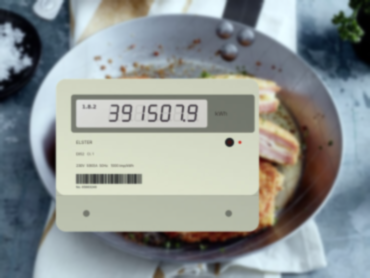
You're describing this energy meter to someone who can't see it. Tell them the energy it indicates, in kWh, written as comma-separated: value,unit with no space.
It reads 391507.9,kWh
